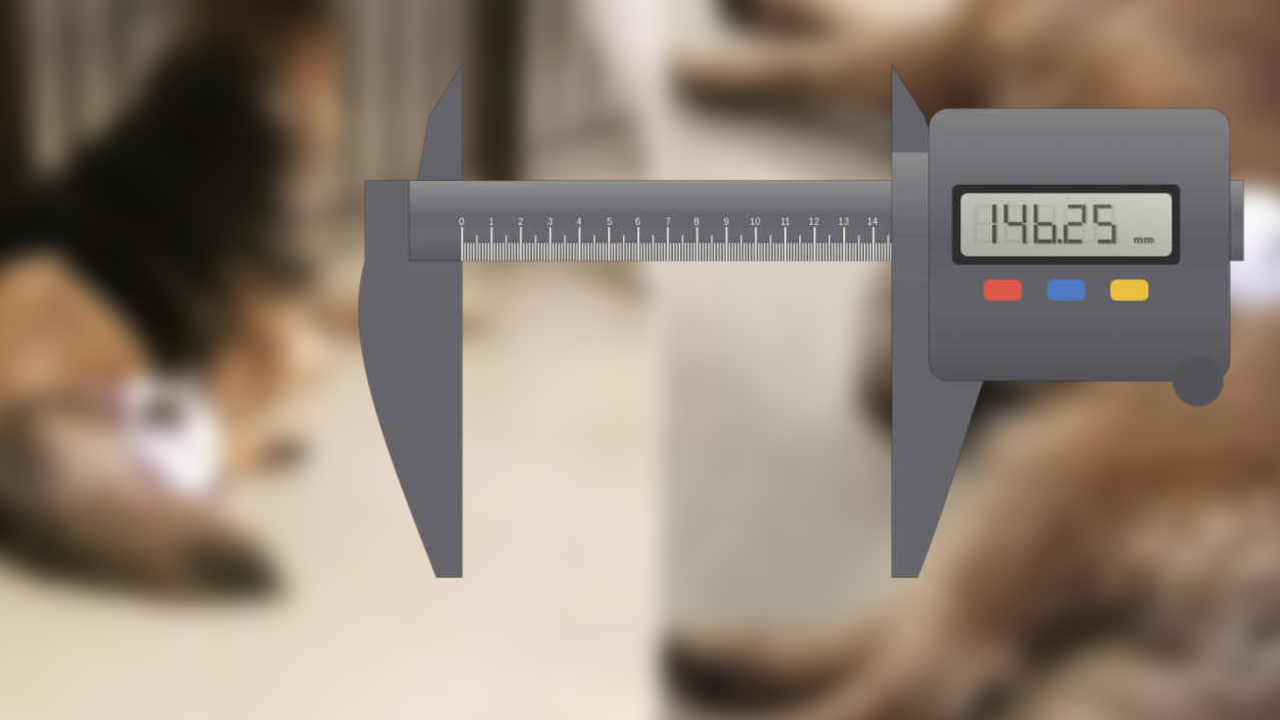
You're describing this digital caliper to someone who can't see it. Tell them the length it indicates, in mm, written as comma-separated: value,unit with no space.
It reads 146.25,mm
